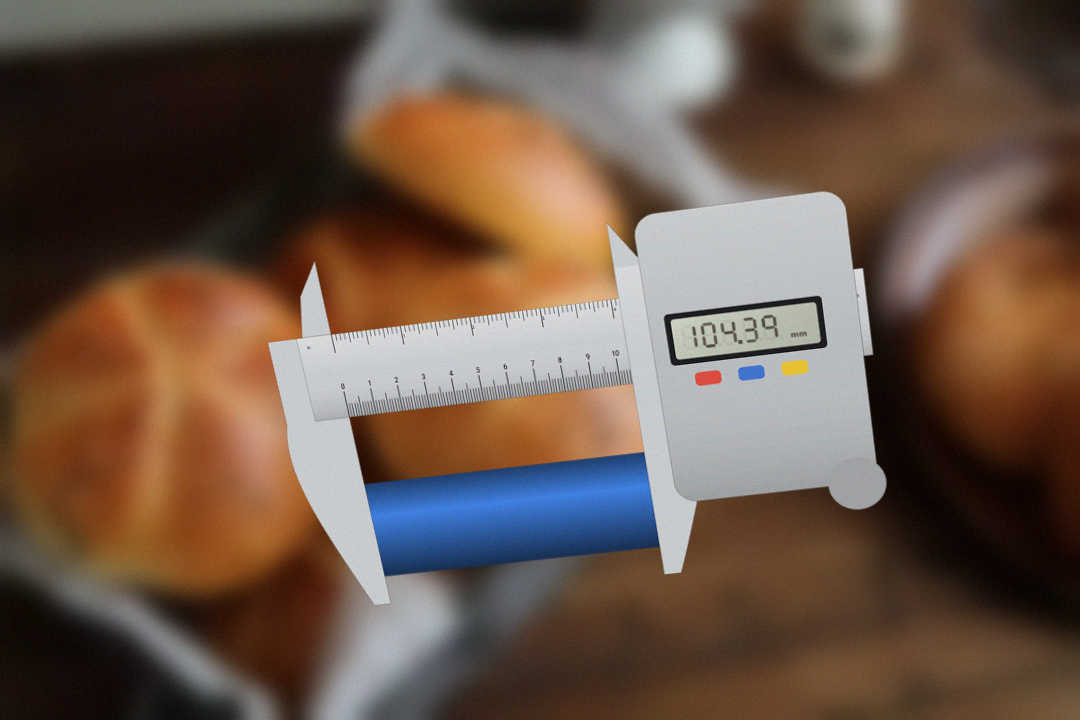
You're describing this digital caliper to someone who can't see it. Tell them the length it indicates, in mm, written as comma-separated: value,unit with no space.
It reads 104.39,mm
